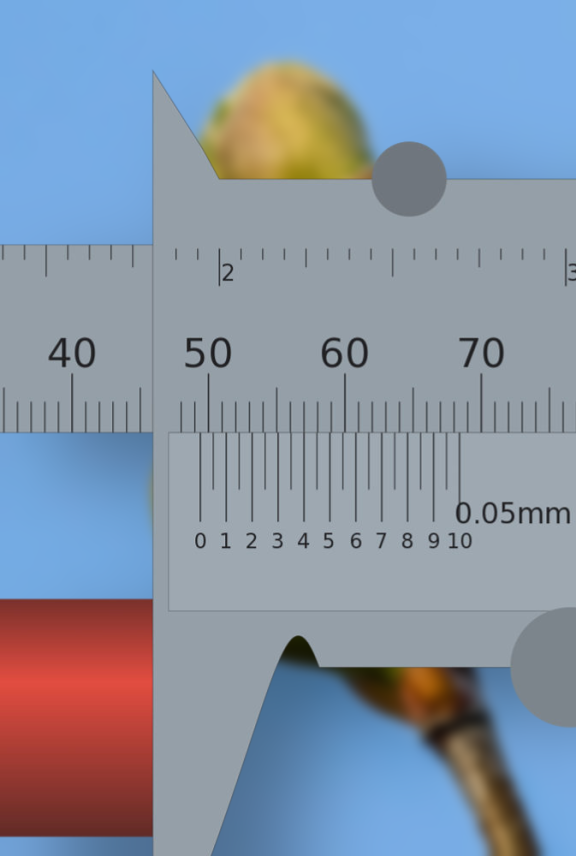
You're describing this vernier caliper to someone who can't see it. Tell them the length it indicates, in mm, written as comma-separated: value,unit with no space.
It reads 49.4,mm
